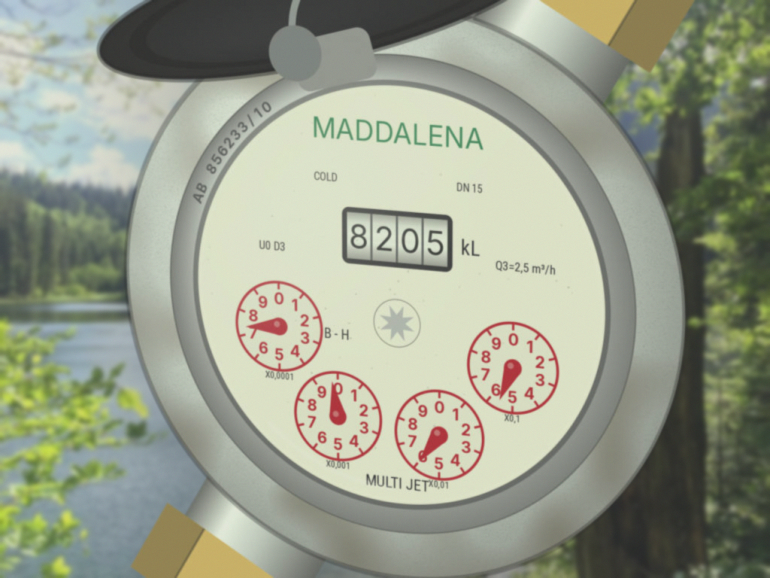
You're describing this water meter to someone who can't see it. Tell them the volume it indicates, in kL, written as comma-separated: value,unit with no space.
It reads 8205.5597,kL
